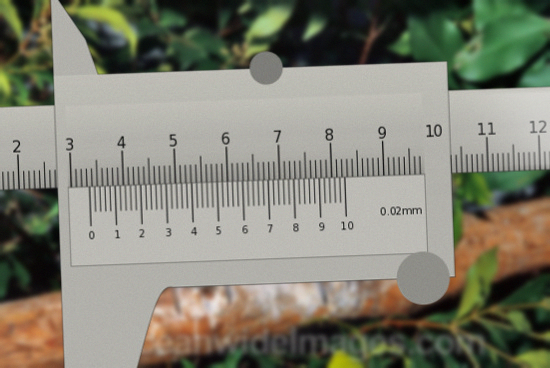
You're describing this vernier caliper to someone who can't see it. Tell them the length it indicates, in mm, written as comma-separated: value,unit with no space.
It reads 33.5,mm
